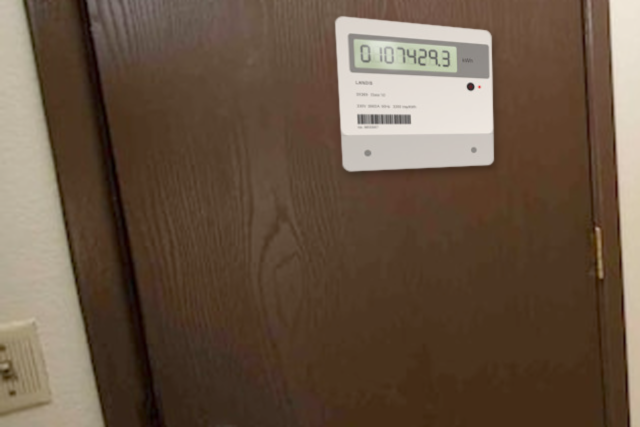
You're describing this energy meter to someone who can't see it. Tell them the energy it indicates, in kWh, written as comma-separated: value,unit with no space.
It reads 107429.3,kWh
